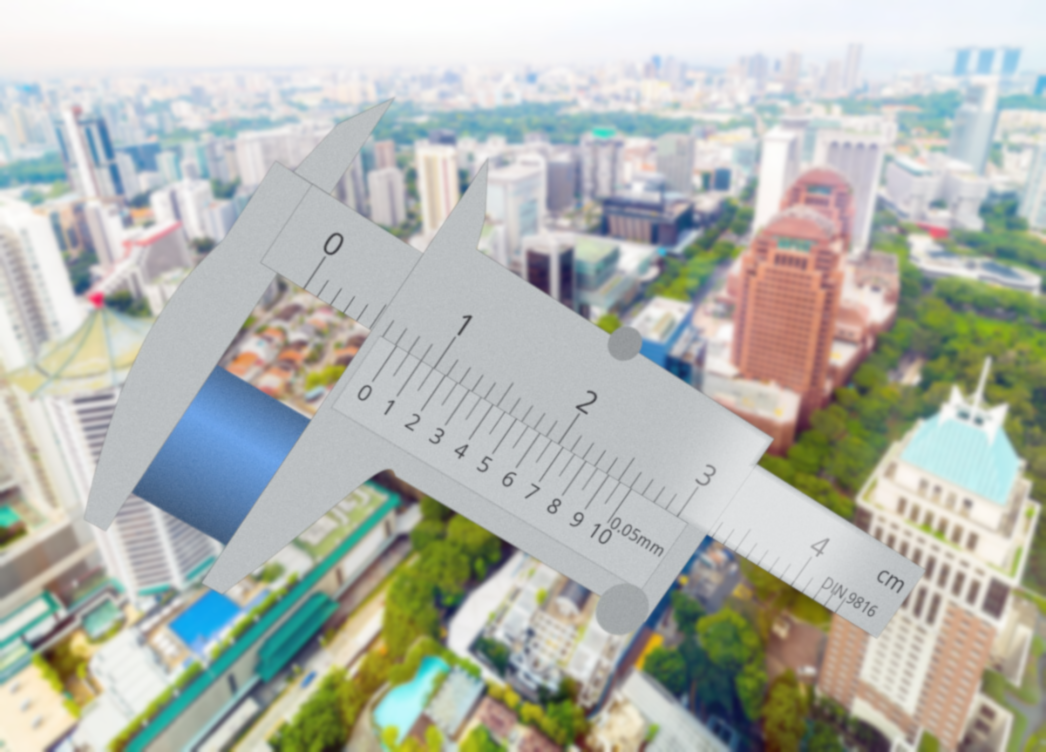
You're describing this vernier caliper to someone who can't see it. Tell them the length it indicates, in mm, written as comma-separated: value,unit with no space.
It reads 7.1,mm
